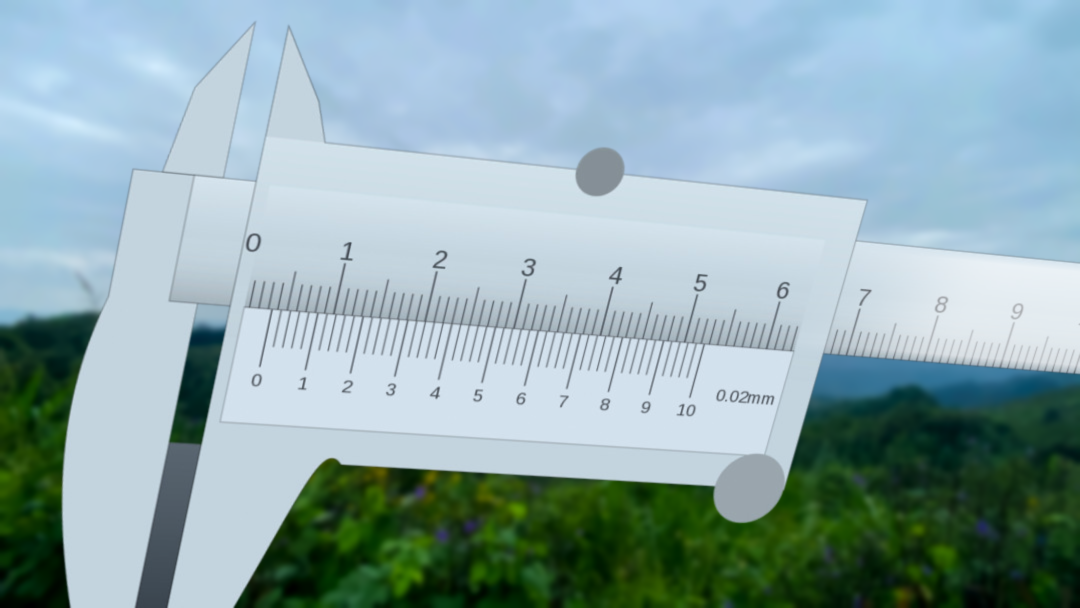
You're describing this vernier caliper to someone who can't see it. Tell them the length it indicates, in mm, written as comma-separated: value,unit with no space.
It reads 3.4,mm
